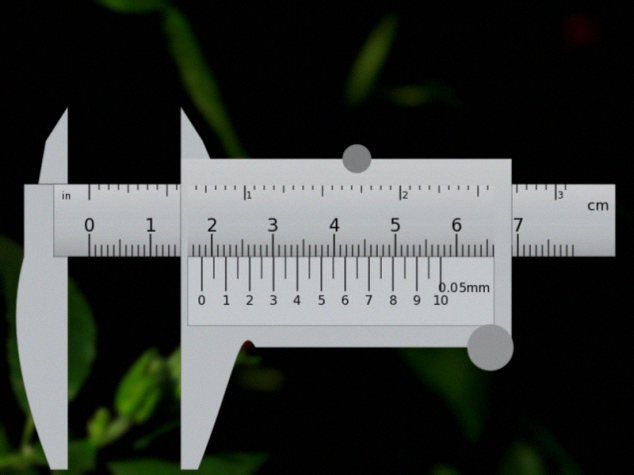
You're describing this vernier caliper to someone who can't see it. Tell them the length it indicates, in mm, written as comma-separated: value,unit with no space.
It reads 18.4,mm
